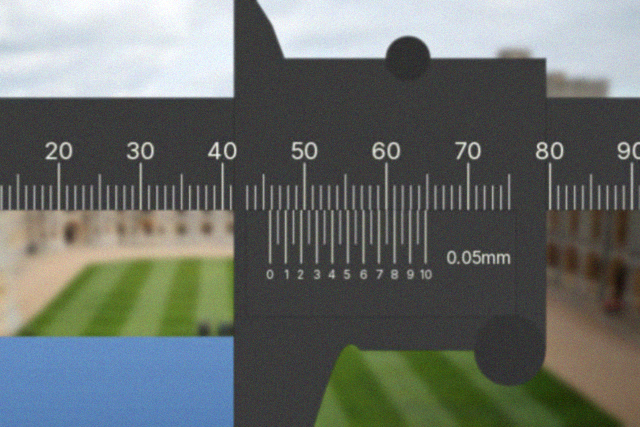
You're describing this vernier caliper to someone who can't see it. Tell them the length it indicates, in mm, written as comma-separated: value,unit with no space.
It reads 45.8,mm
